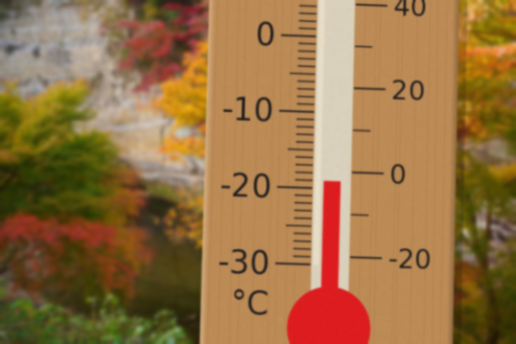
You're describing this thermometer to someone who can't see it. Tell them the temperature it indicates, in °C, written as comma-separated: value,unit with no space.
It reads -19,°C
